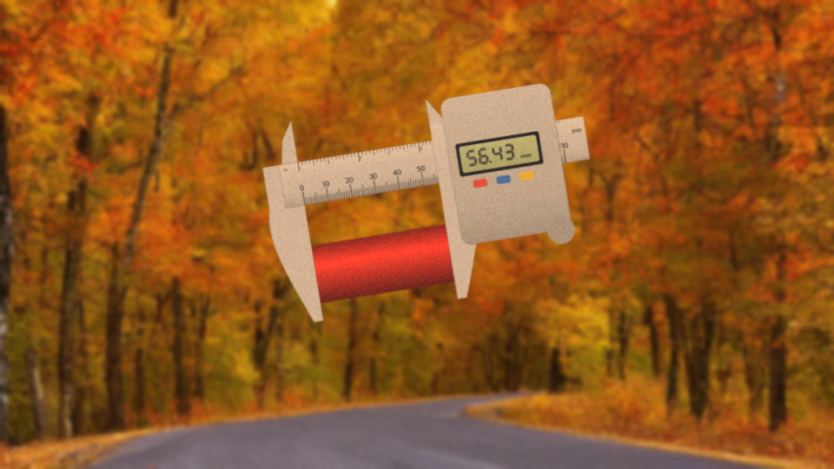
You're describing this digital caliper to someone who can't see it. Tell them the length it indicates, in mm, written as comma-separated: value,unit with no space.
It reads 56.43,mm
